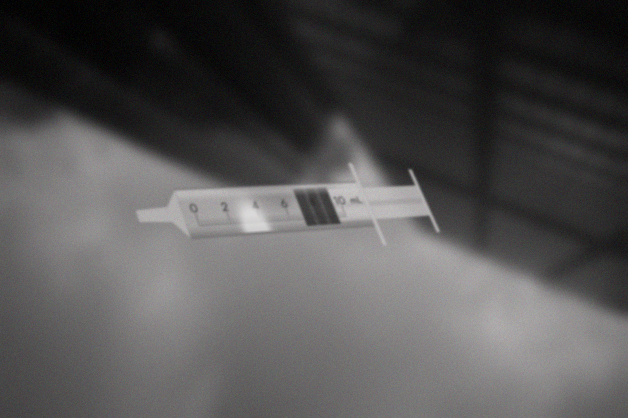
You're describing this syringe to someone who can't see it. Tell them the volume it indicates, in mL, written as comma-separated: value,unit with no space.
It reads 7,mL
